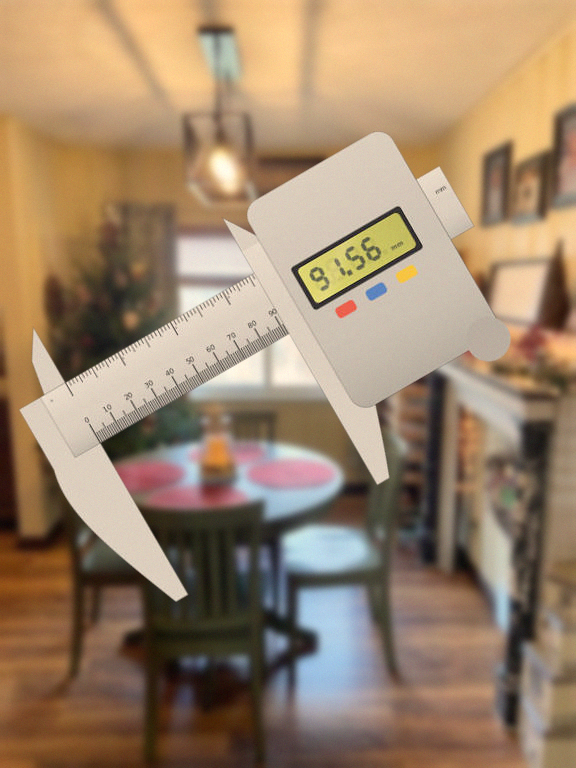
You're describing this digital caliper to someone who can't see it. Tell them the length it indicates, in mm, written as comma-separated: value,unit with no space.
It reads 91.56,mm
